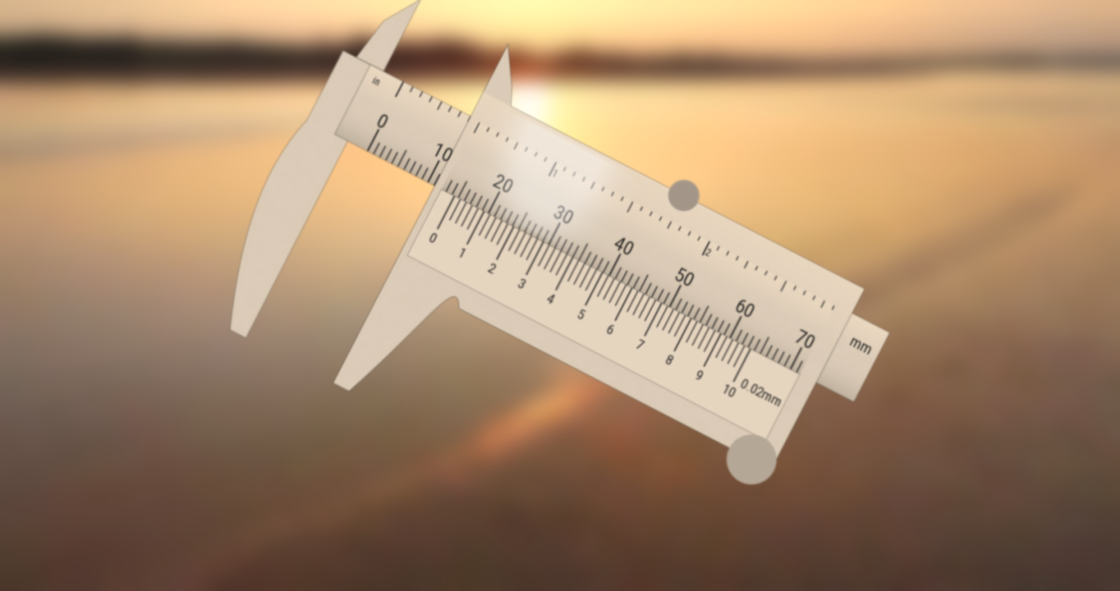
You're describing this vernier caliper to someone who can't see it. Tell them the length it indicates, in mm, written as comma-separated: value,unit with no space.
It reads 14.4,mm
